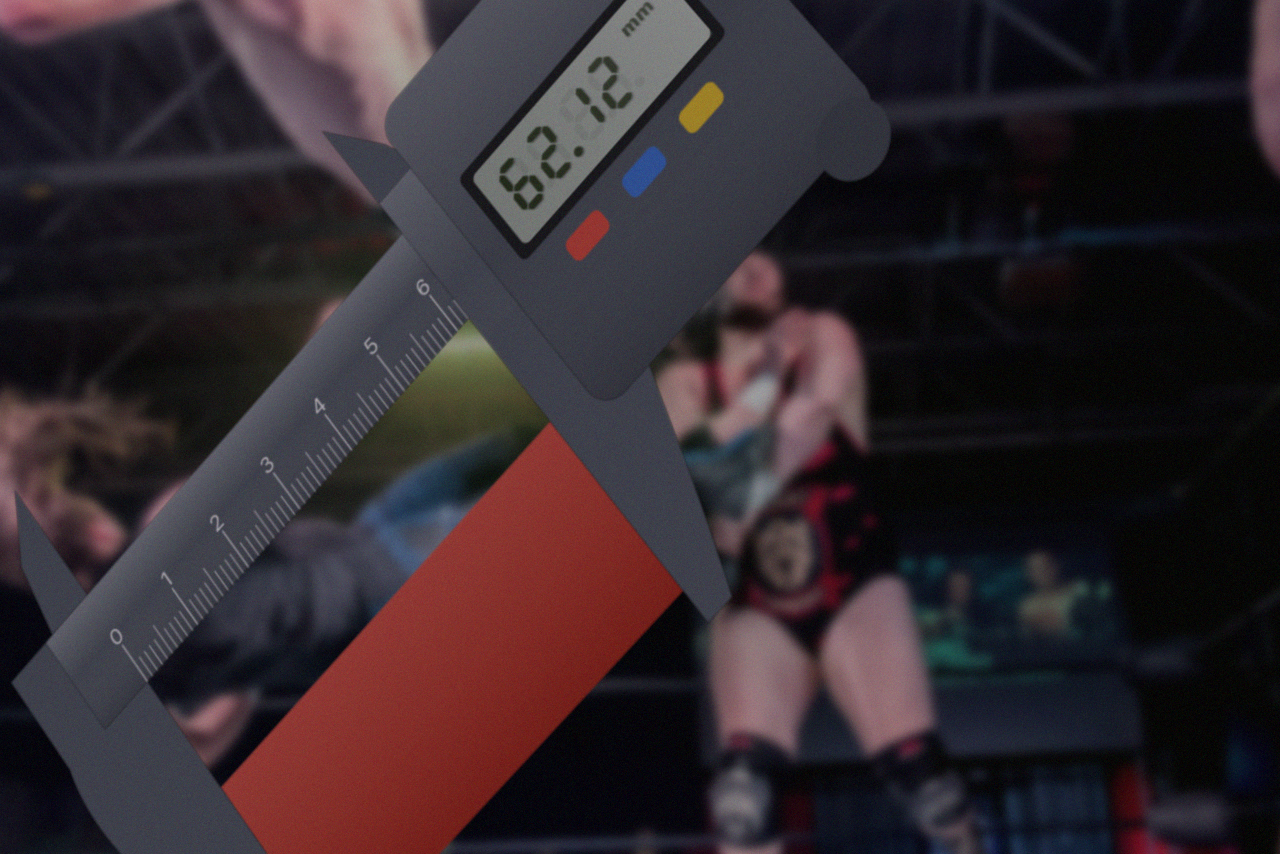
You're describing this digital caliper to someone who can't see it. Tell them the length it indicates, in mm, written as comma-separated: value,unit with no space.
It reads 62.12,mm
